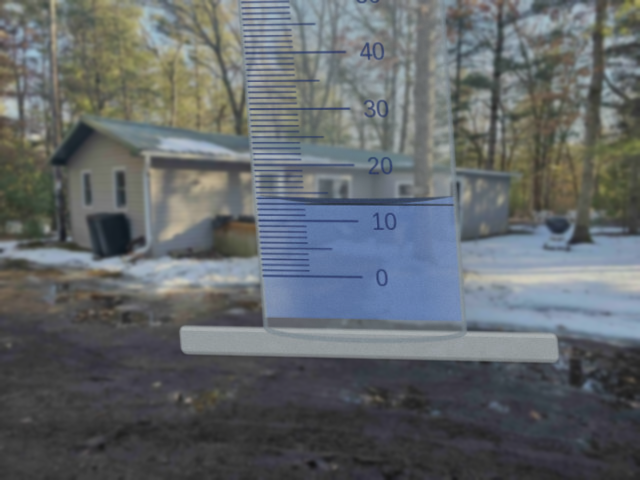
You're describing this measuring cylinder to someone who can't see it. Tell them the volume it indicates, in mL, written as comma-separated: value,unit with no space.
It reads 13,mL
